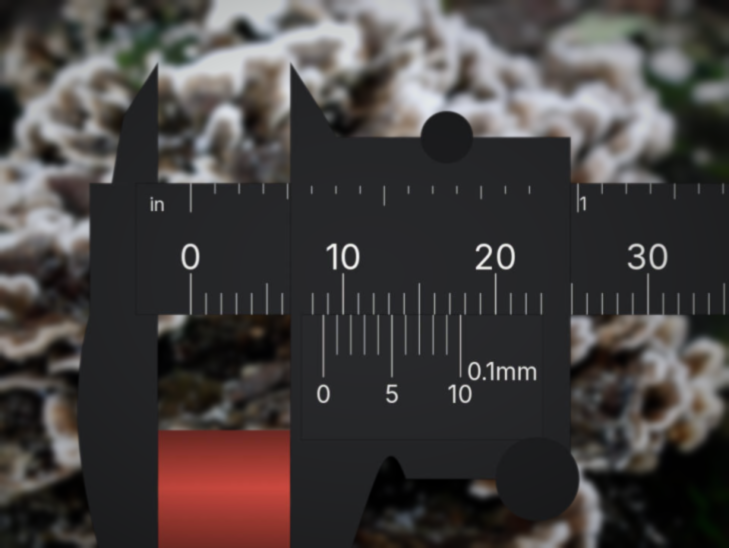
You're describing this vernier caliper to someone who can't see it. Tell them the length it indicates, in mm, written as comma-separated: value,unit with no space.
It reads 8.7,mm
